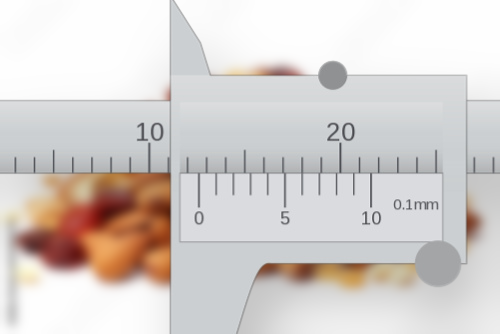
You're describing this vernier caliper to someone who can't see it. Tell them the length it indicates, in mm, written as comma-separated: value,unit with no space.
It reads 12.6,mm
